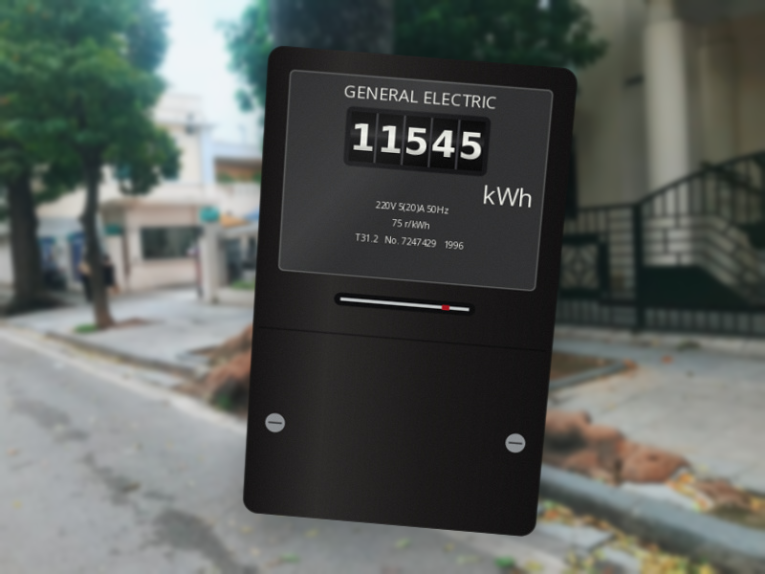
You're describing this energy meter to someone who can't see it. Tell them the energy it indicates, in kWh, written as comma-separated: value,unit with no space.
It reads 11545,kWh
